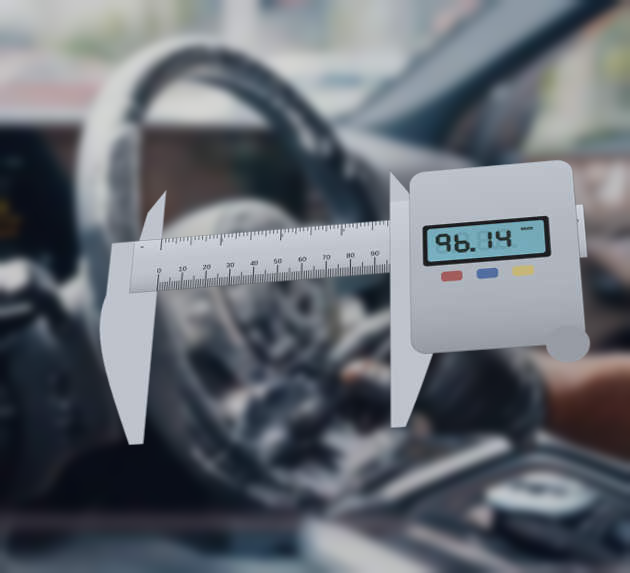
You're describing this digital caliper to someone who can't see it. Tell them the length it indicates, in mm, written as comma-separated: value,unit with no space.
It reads 96.14,mm
